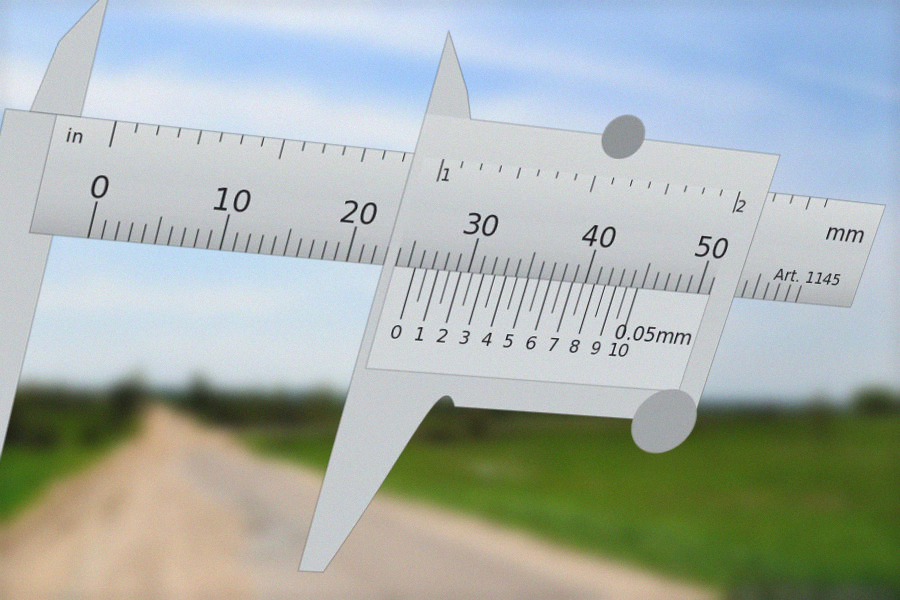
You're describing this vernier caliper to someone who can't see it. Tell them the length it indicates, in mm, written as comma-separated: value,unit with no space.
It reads 25.6,mm
